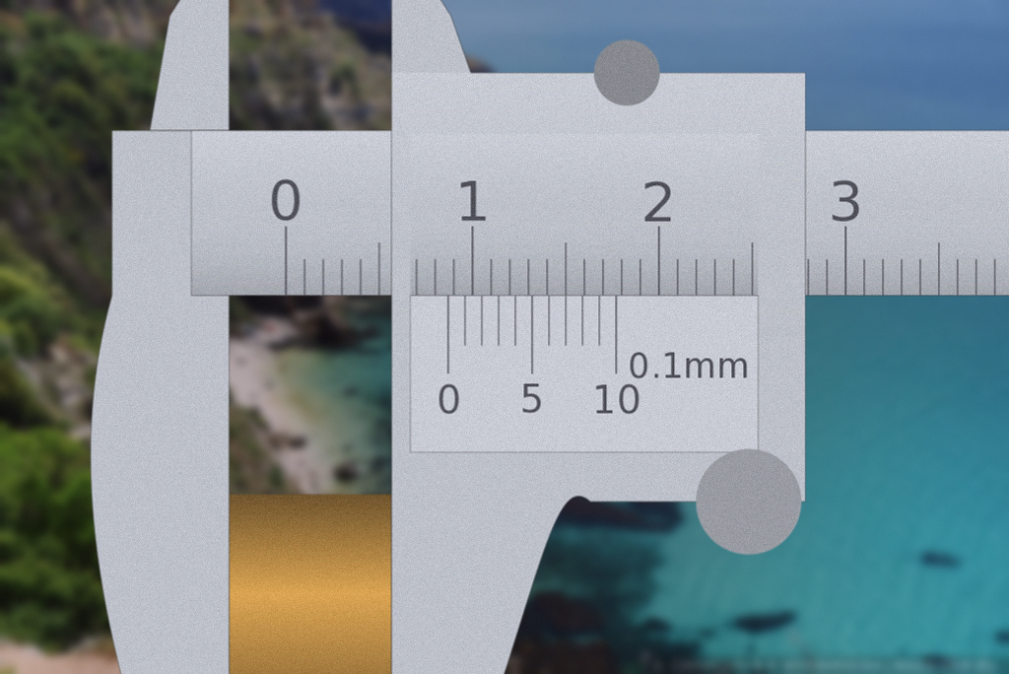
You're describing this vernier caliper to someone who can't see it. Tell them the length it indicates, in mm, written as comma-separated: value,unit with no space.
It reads 8.7,mm
